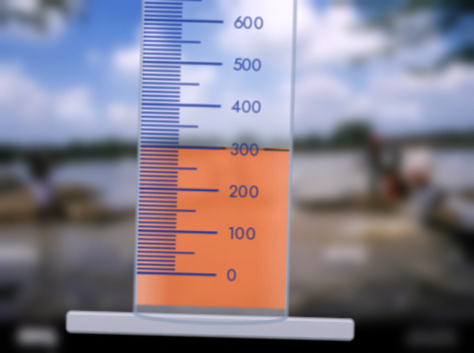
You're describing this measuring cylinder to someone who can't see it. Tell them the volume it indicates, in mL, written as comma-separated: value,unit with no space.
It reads 300,mL
